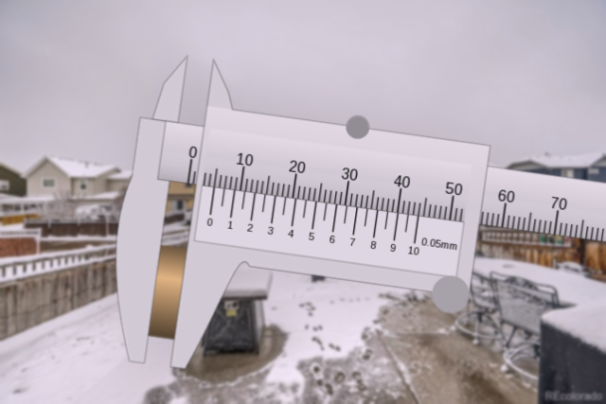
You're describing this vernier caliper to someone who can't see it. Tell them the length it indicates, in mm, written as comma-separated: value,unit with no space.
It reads 5.0,mm
